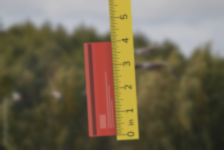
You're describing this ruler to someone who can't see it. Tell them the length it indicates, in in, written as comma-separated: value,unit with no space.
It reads 4,in
